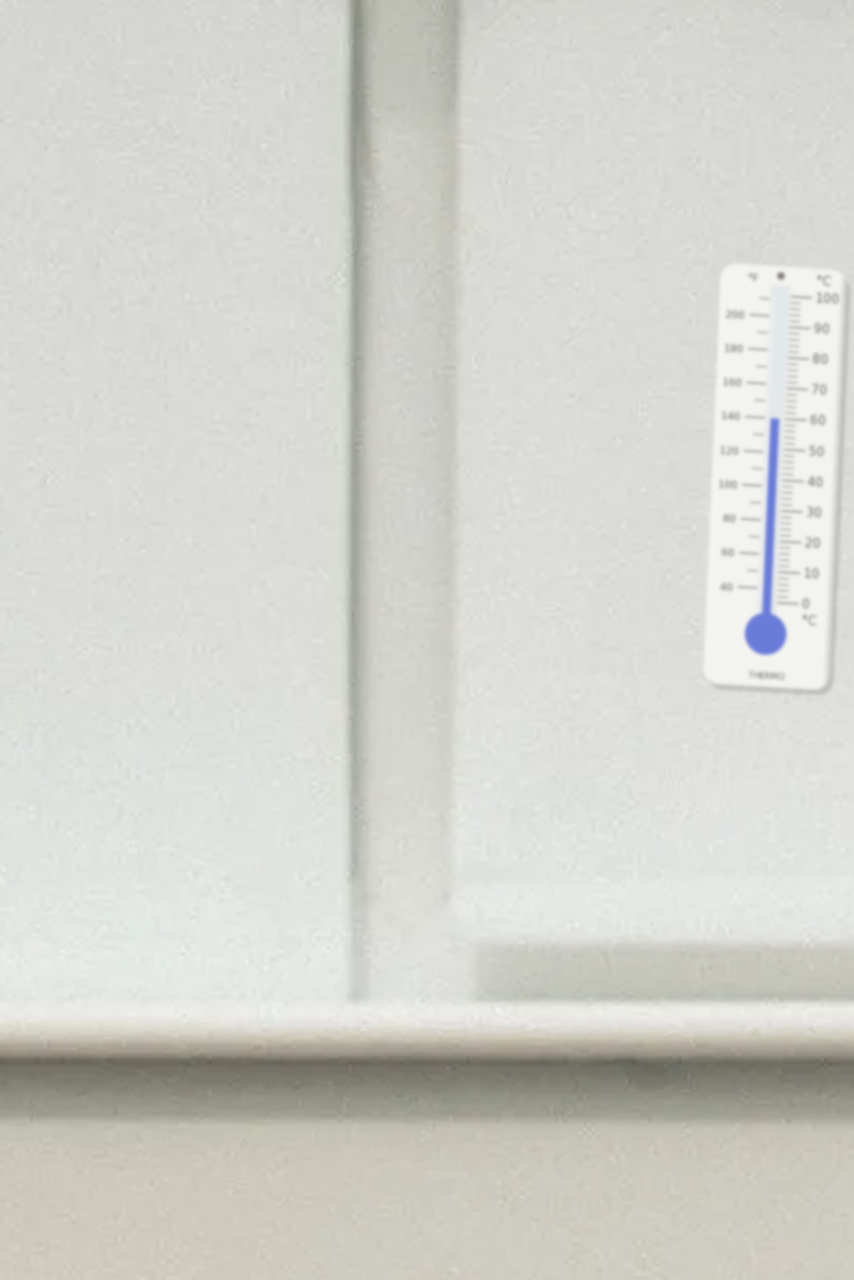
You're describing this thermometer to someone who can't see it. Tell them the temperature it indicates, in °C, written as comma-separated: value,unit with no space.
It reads 60,°C
